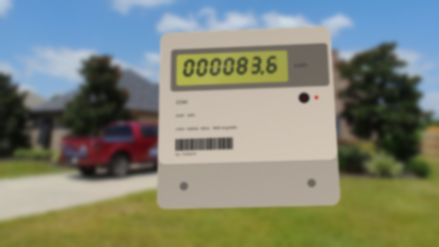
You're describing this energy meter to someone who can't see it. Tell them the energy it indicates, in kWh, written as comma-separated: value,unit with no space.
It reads 83.6,kWh
